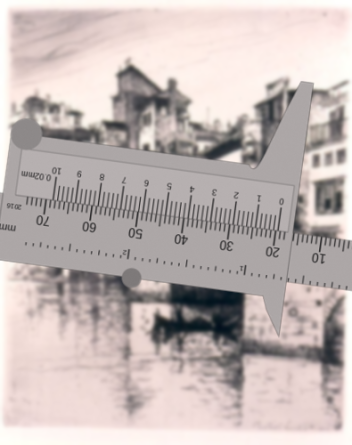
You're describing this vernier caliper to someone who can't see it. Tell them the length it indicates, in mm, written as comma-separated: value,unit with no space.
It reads 19.5,mm
